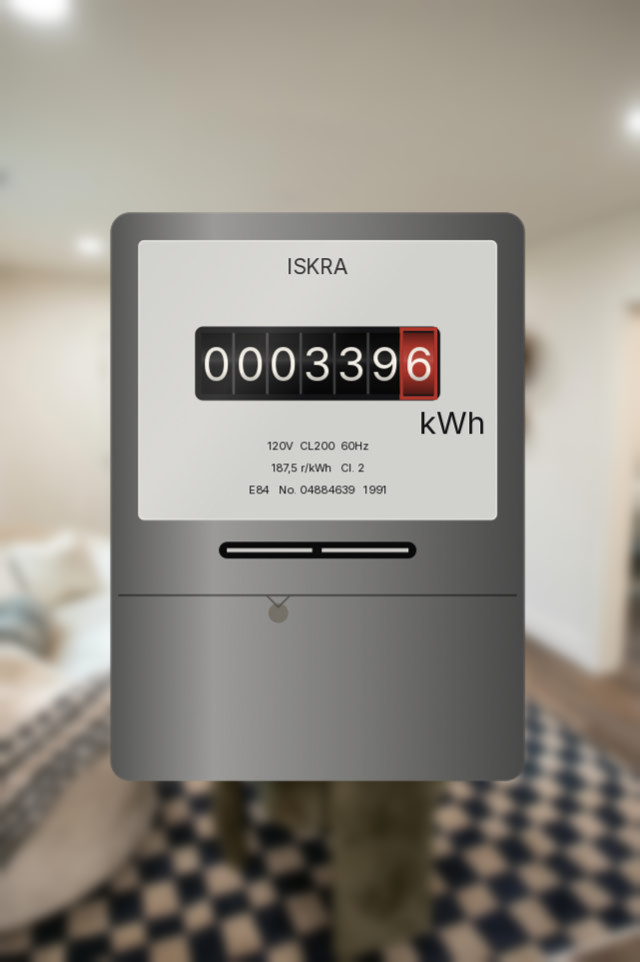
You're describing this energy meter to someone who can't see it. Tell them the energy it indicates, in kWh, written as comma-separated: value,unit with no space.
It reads 339.6,kWh
